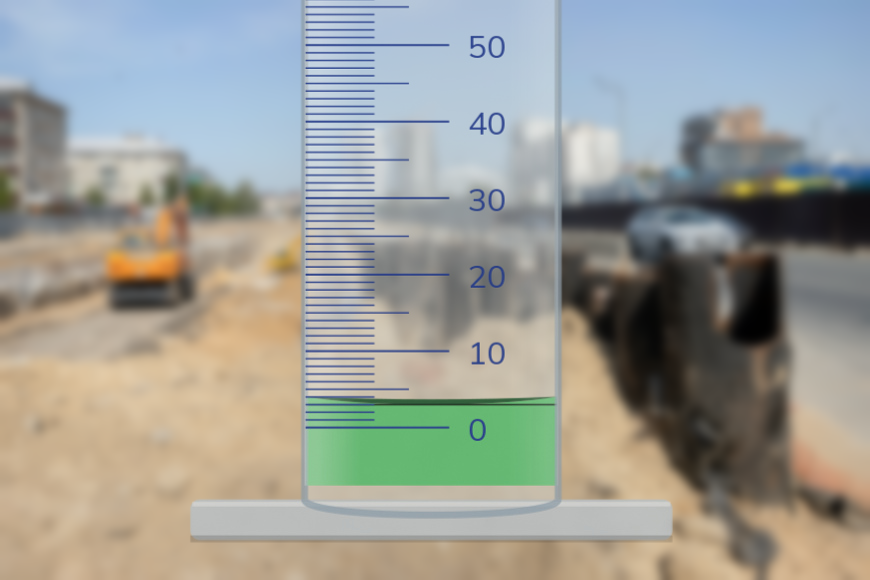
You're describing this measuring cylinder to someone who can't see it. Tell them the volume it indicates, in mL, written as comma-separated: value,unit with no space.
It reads 3,mL
